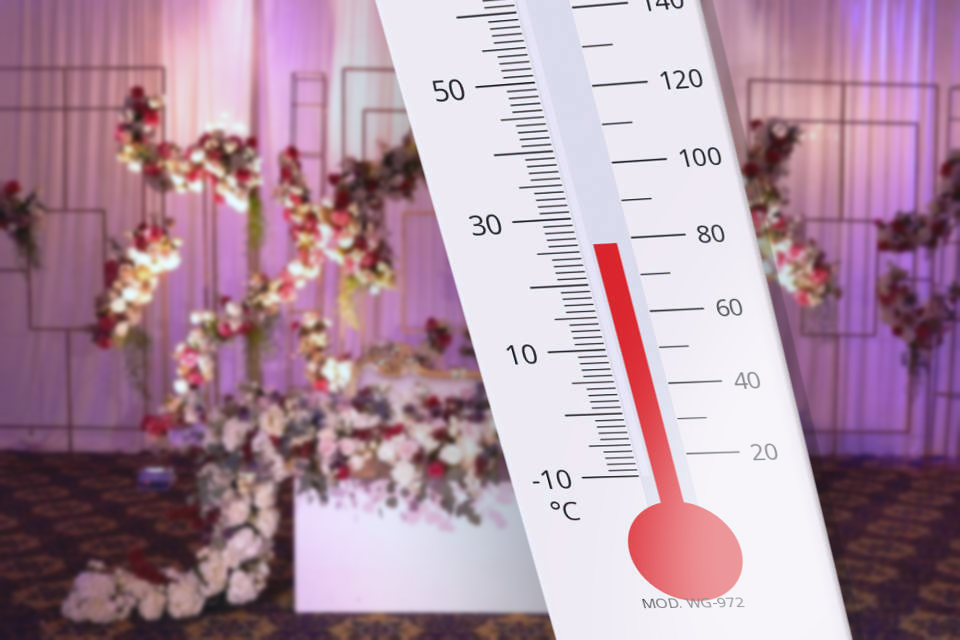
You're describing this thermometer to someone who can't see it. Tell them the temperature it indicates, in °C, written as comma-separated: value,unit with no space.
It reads 26,°C
